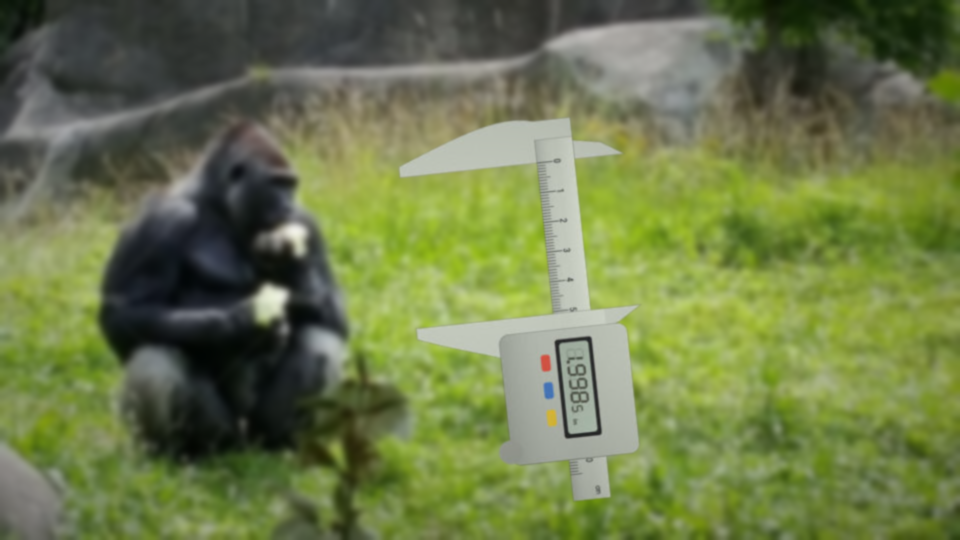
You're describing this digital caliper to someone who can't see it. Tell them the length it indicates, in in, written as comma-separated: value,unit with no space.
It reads 1.9985,in
